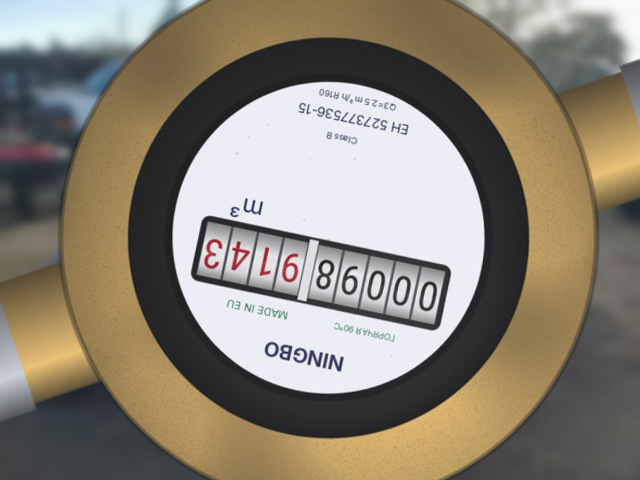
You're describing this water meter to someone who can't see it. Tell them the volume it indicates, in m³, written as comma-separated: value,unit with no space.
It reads 98.9143,m³
